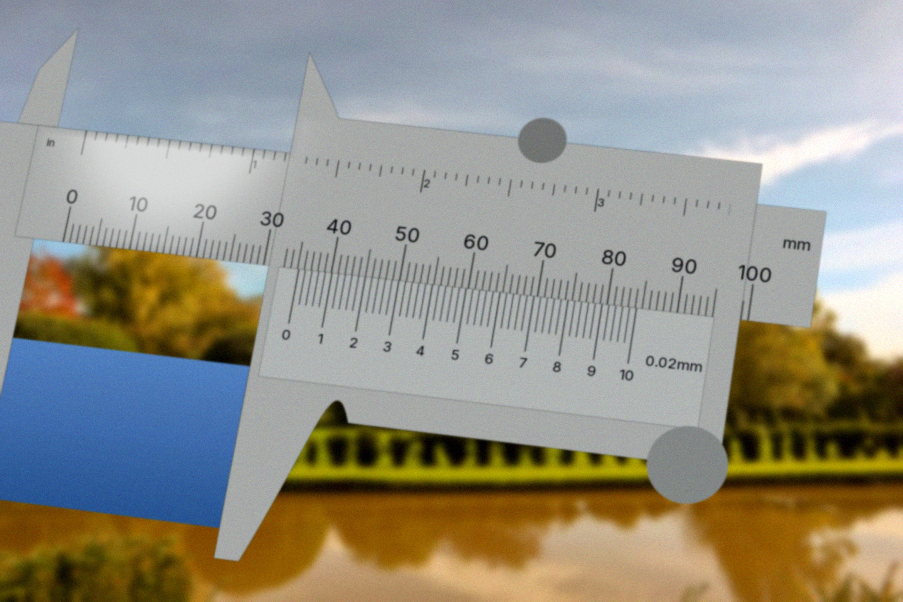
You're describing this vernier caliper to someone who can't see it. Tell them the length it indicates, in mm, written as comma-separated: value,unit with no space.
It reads 35.2,mm
